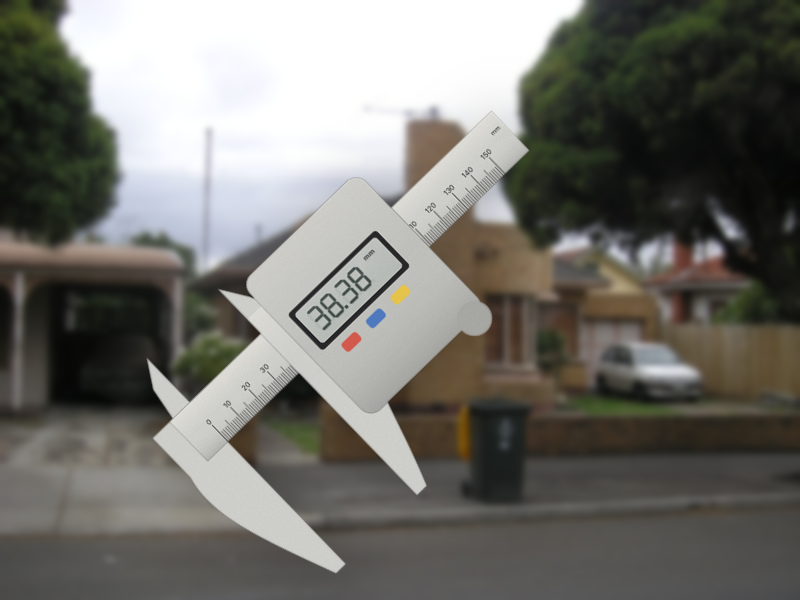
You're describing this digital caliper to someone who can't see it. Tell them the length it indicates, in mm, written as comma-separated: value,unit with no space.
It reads 38.38,mm
